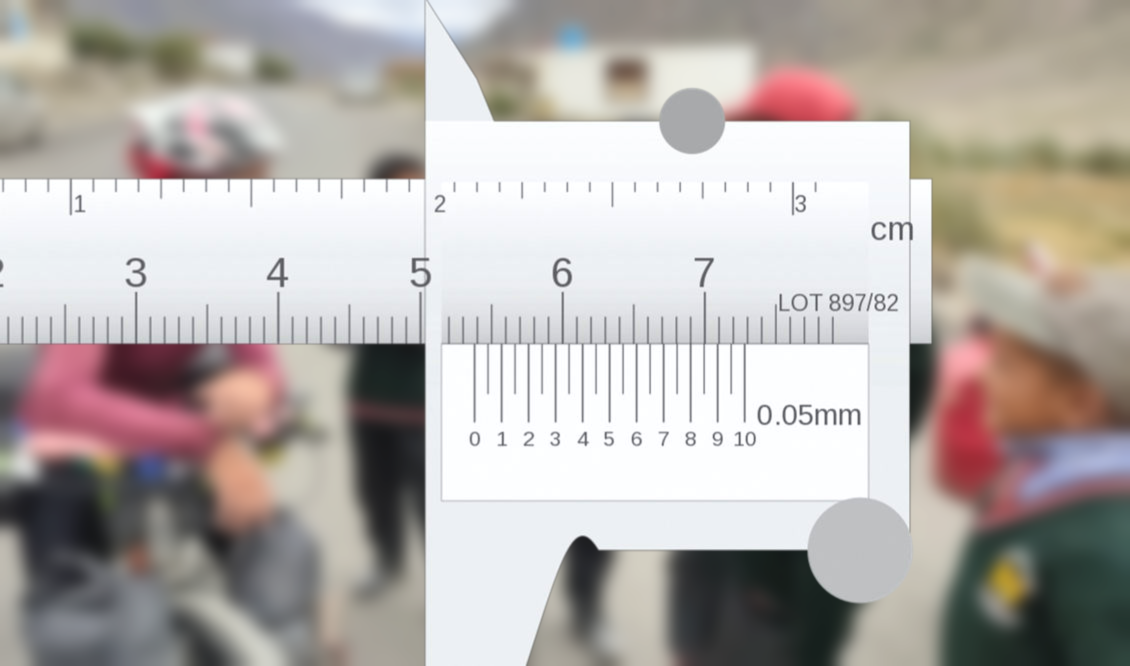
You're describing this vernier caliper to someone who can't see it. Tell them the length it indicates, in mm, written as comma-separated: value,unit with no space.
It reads 53.8,mm
